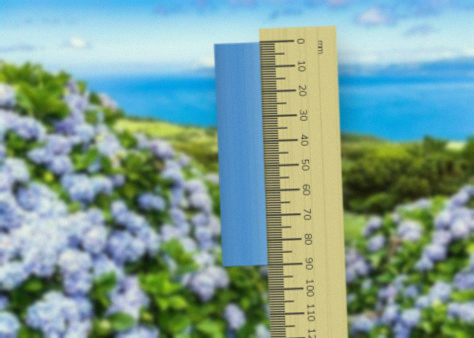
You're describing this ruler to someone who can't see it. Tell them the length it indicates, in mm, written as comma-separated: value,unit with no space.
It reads 90,mm
